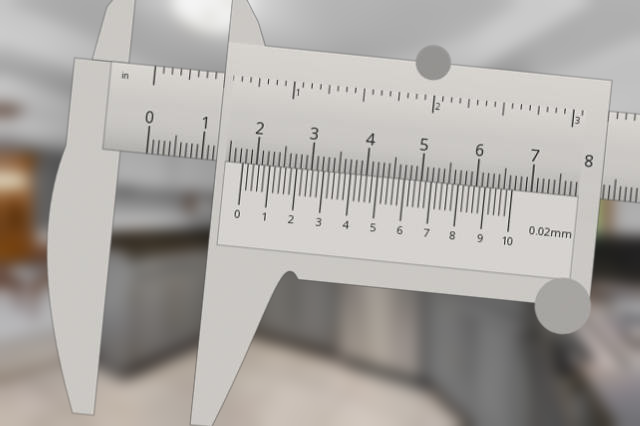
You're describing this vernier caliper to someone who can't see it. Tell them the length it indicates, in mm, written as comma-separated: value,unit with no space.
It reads 17.5,mm
